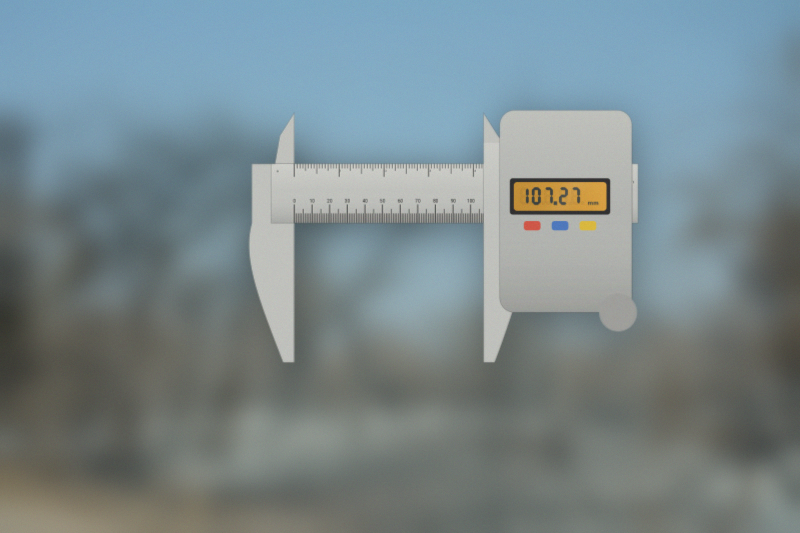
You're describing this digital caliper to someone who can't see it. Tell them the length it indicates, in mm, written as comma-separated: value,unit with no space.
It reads 107.27,mm
